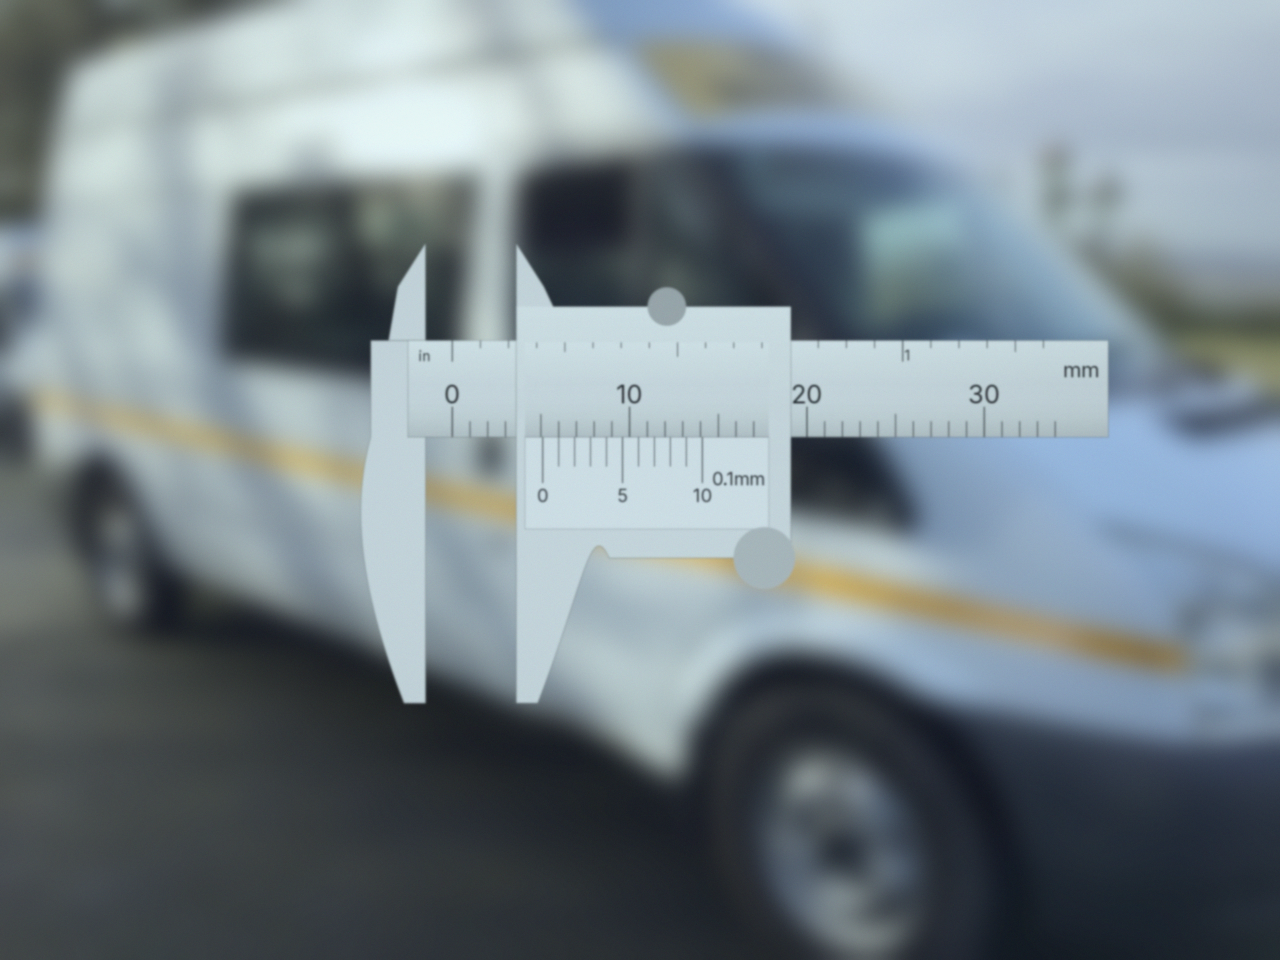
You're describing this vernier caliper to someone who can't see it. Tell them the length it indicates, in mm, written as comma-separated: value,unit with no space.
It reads 5.1,mm
